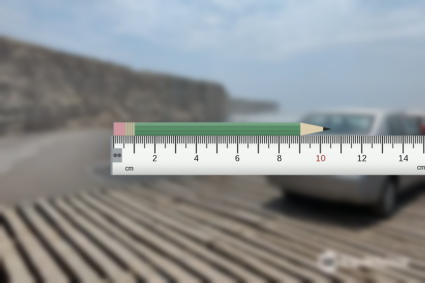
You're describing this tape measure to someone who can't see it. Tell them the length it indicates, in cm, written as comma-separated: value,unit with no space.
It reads 10.5,cm
